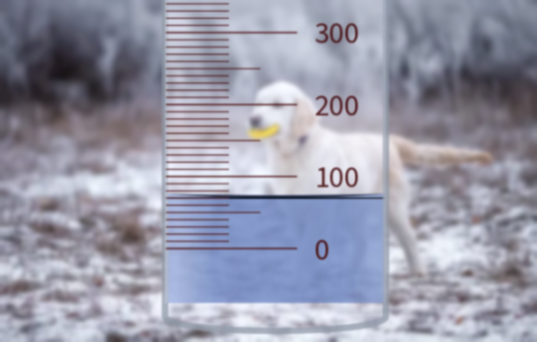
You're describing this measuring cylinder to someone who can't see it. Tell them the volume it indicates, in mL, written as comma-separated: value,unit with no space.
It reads 70,mL
